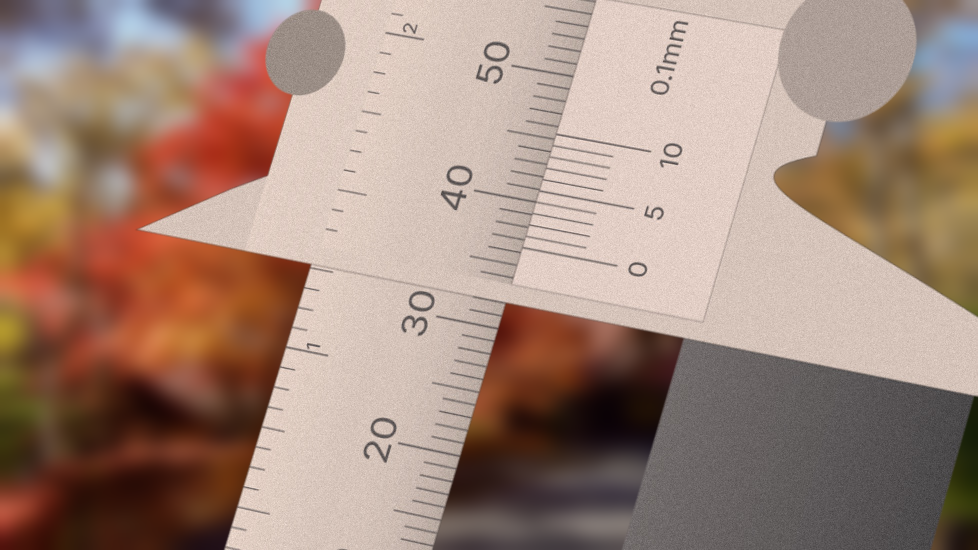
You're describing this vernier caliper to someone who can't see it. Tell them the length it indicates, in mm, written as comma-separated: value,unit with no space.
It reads 36.4,mm
